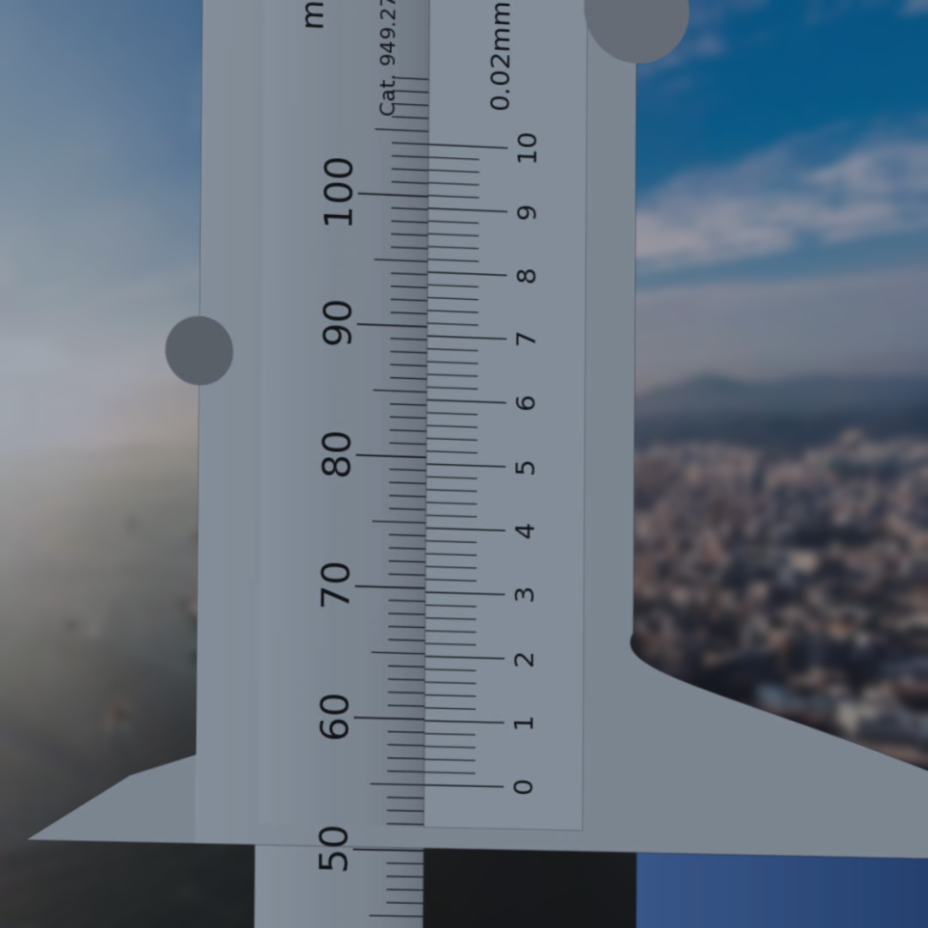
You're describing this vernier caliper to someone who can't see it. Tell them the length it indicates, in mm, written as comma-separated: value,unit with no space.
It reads 55.0,mm
